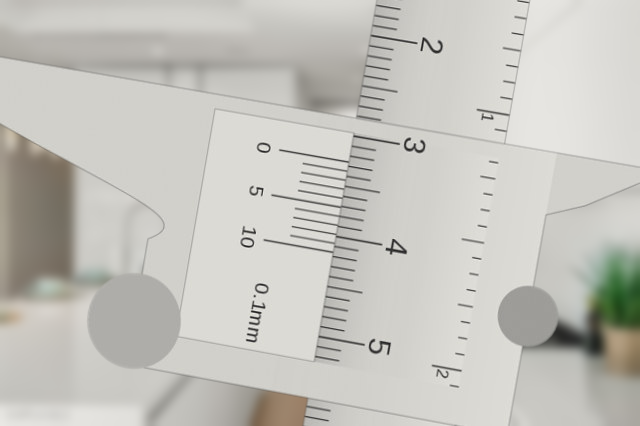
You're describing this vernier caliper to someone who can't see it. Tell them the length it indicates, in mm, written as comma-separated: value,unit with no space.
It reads 32.6,mm
